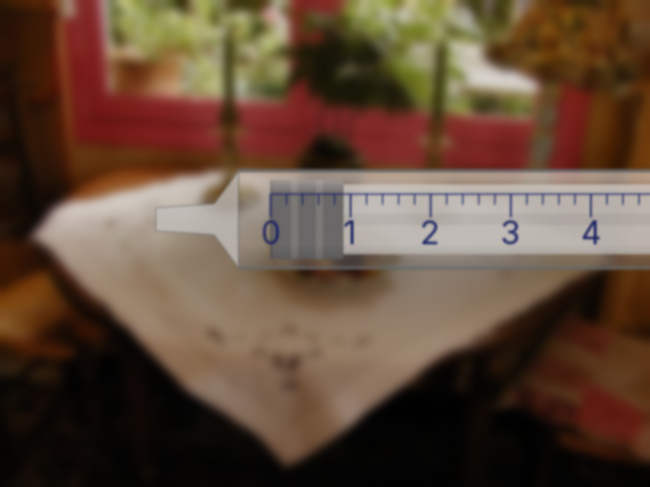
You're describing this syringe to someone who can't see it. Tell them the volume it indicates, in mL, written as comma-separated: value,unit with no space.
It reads 0,mL
